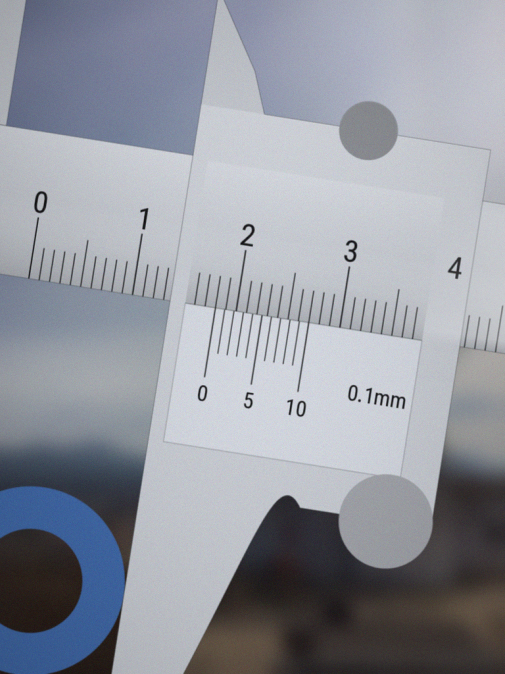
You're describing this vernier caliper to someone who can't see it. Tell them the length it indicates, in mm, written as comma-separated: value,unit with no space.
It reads 18.0,mm
